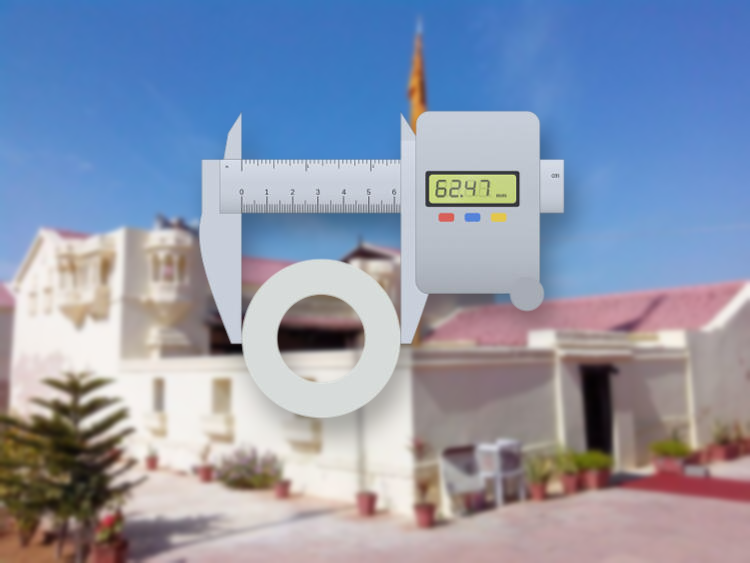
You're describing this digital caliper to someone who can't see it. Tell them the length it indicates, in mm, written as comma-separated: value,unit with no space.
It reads 62.47,mm
